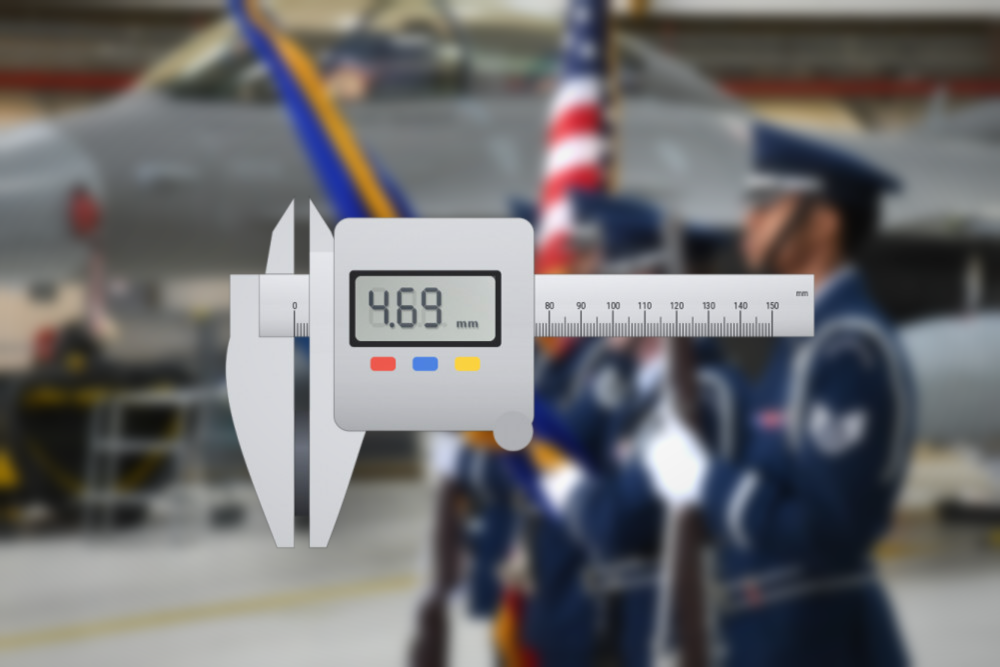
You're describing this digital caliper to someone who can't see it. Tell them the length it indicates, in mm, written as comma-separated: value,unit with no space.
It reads 4.69,mm
